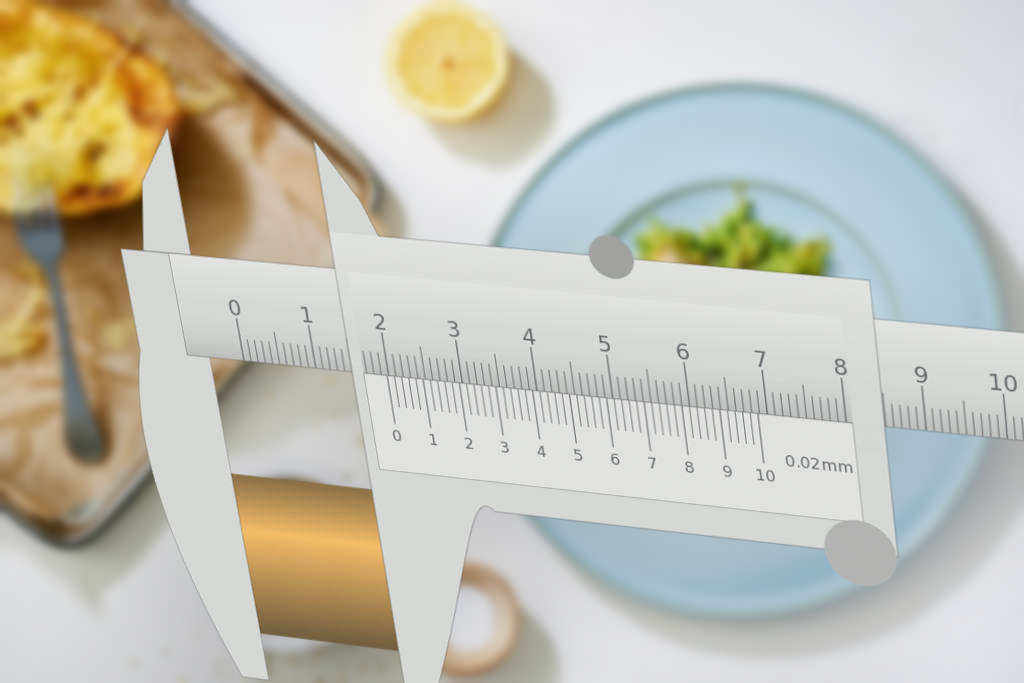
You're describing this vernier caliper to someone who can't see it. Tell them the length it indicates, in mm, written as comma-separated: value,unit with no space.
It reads 19.8,mm
